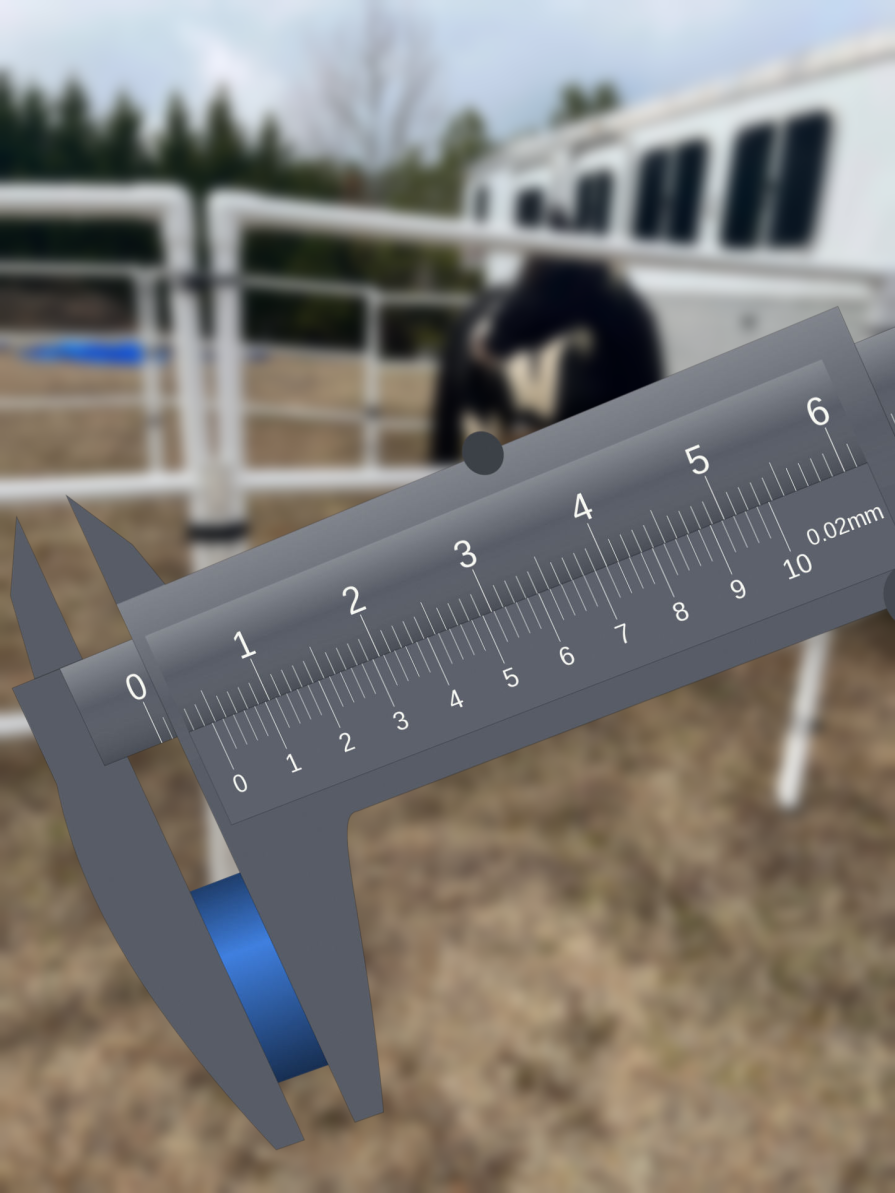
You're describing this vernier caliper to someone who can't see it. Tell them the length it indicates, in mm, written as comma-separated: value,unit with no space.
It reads 4.7,mm
